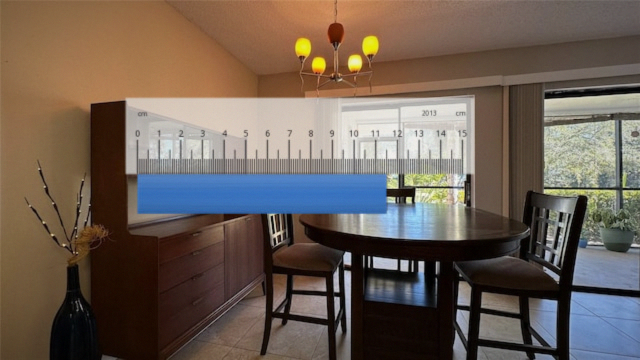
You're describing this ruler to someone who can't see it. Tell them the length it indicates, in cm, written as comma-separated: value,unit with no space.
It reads 11.5,cm
